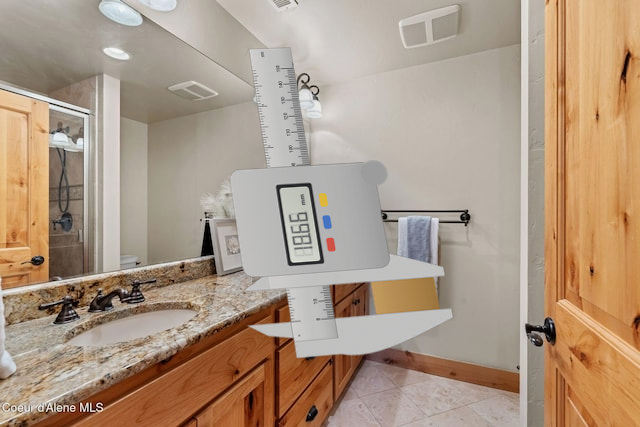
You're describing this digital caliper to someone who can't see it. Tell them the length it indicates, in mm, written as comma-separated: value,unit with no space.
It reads 18.66,mm
